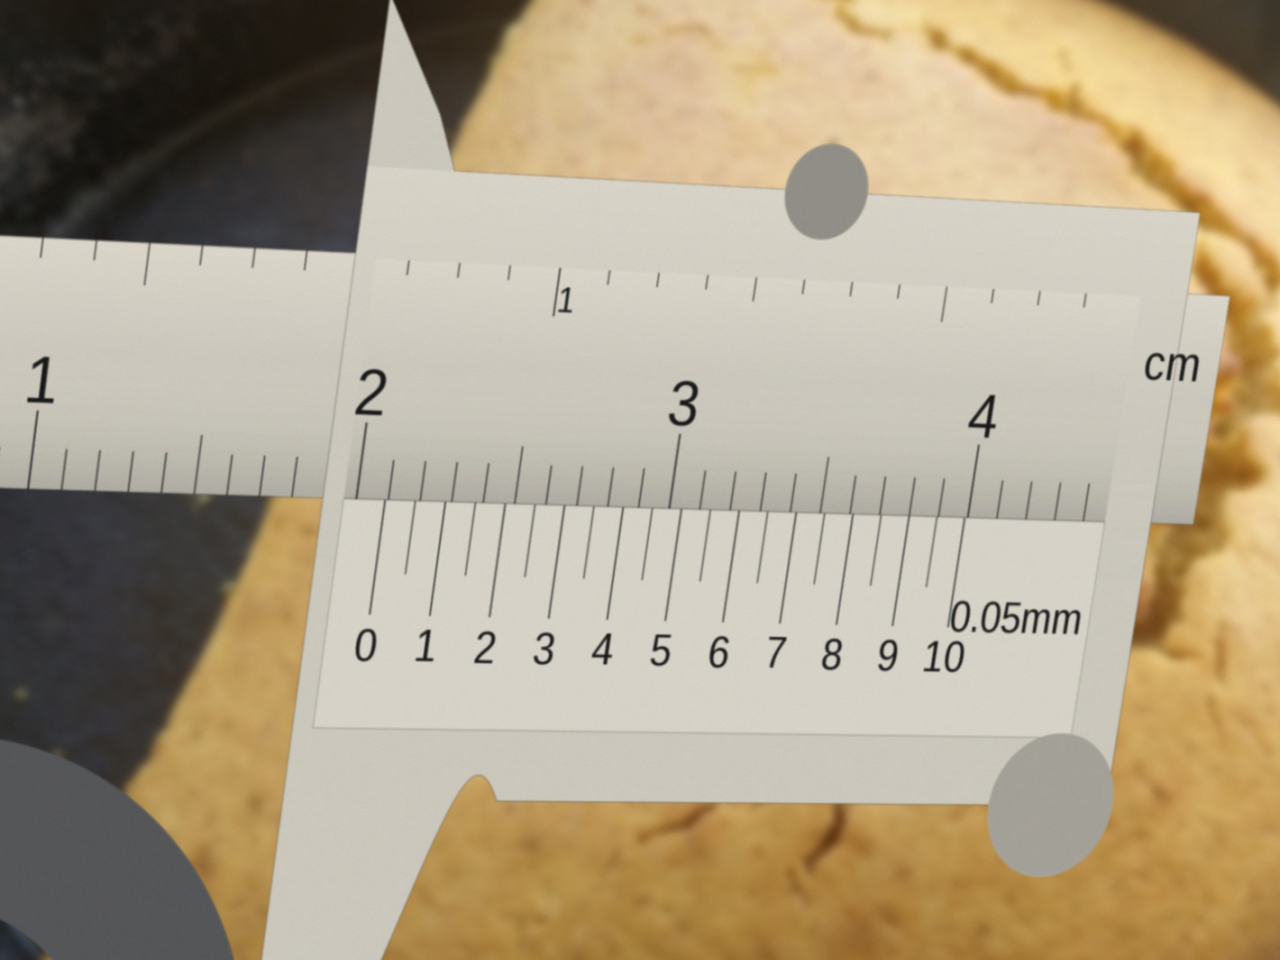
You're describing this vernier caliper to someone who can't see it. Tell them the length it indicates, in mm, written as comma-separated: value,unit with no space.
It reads 20.90,mm
